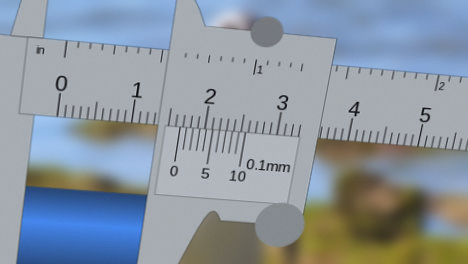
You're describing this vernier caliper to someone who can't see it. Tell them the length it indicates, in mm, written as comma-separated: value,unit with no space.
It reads 16.6,mm
